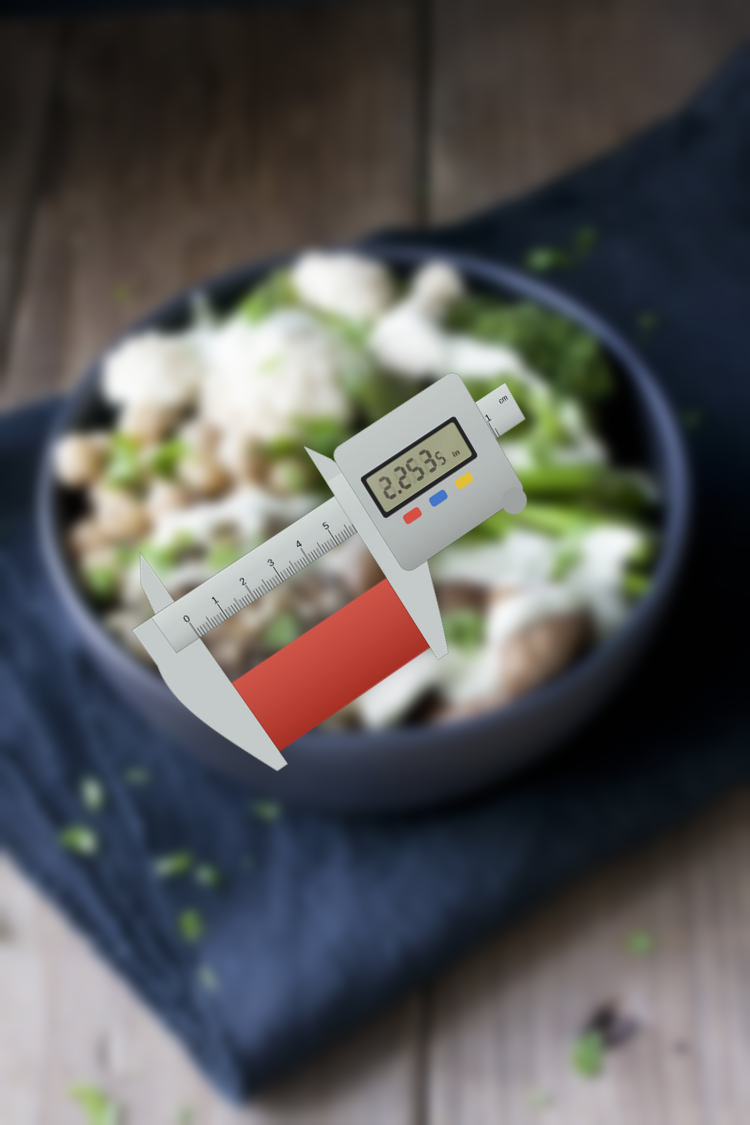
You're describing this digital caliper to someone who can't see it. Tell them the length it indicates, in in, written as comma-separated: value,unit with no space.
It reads 2.2535,in
